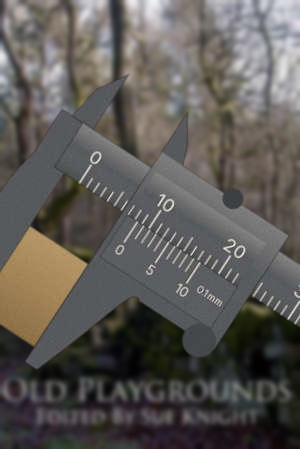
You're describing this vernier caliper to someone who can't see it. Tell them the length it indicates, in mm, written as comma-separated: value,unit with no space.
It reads 8.4,mm
